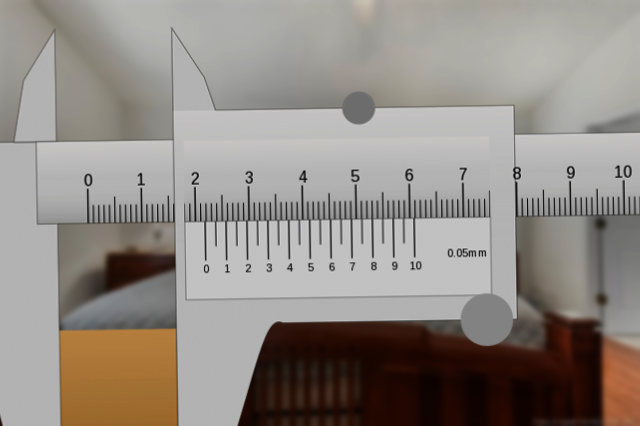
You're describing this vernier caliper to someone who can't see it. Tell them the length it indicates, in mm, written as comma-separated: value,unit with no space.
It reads 21.8,mm
